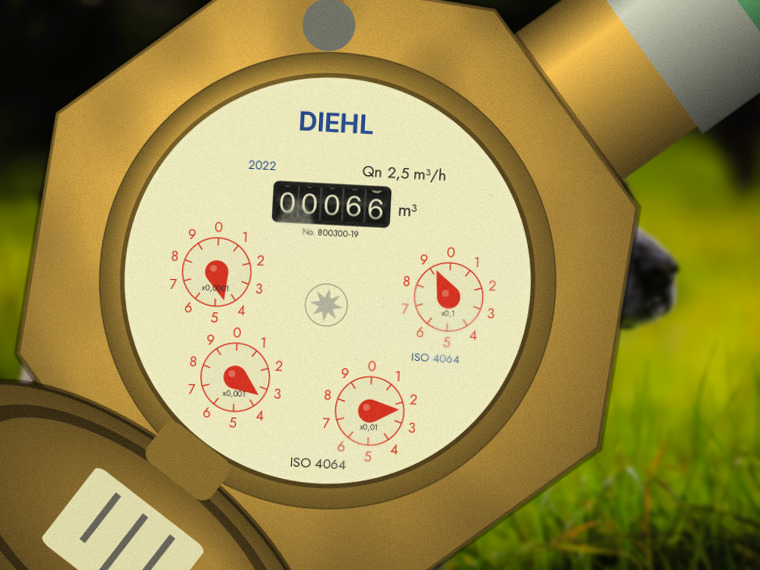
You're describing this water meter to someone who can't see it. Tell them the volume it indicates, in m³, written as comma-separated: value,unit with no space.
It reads 65.9234,m³
